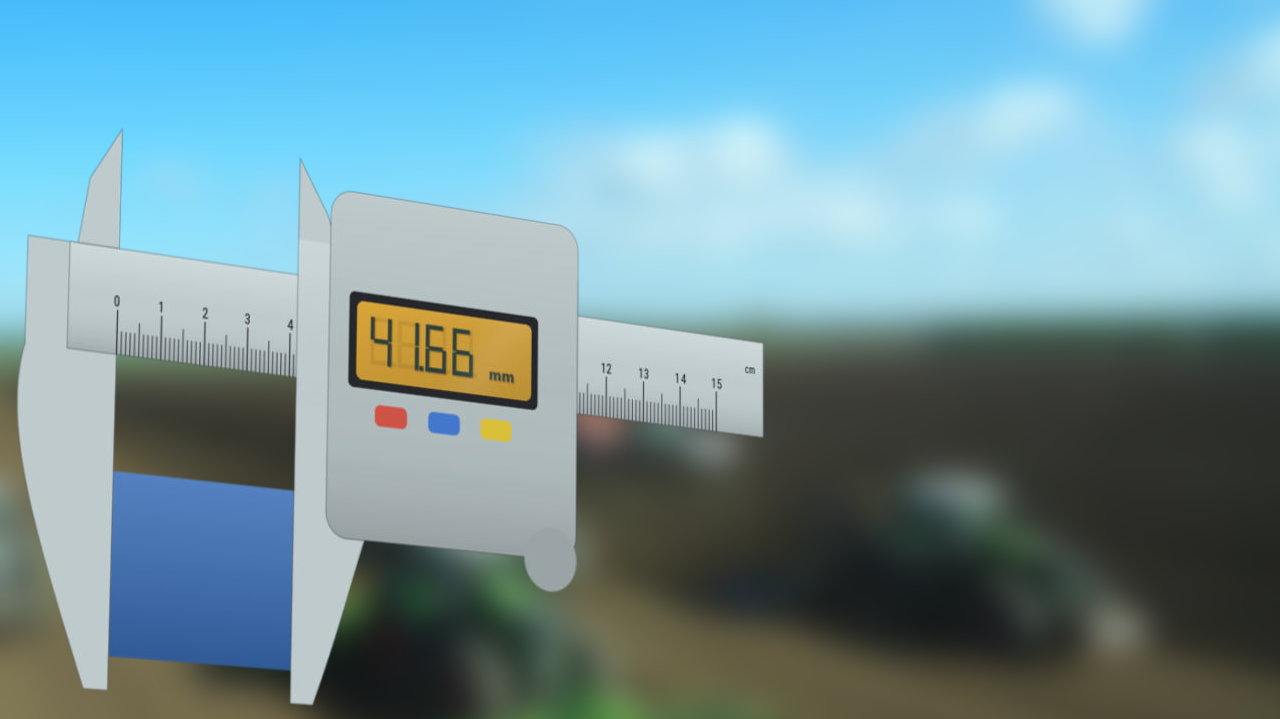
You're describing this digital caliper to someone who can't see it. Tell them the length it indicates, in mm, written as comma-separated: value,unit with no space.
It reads 41.66,mm
